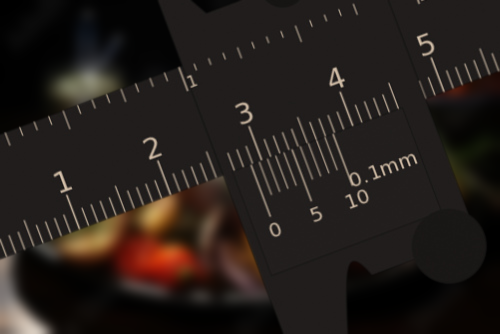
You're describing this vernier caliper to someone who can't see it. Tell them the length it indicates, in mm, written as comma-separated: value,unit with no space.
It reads 28.8,mm
